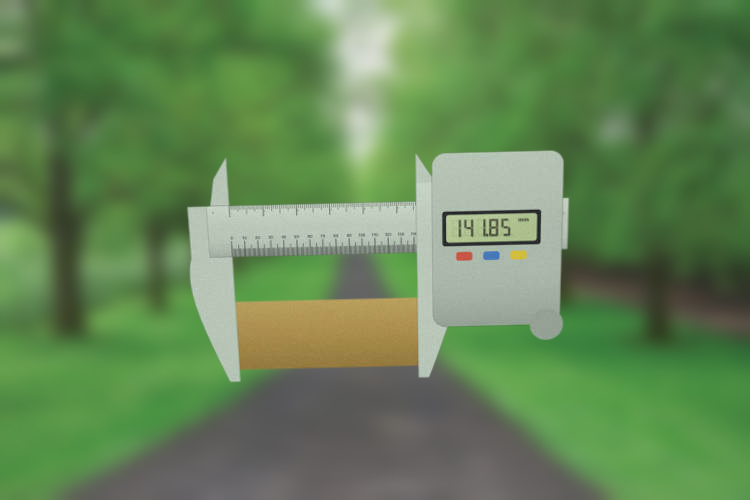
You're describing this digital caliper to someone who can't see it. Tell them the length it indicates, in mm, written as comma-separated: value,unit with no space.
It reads 141.85,mm
